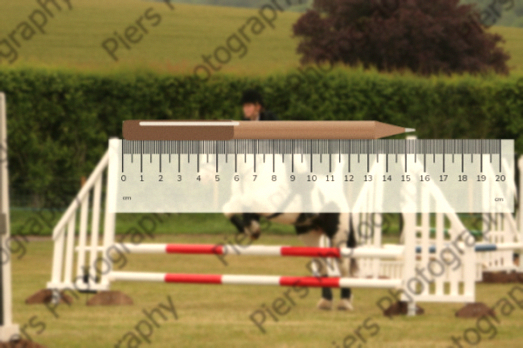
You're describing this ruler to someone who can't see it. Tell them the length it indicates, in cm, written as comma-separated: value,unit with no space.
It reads 15.5,cm
